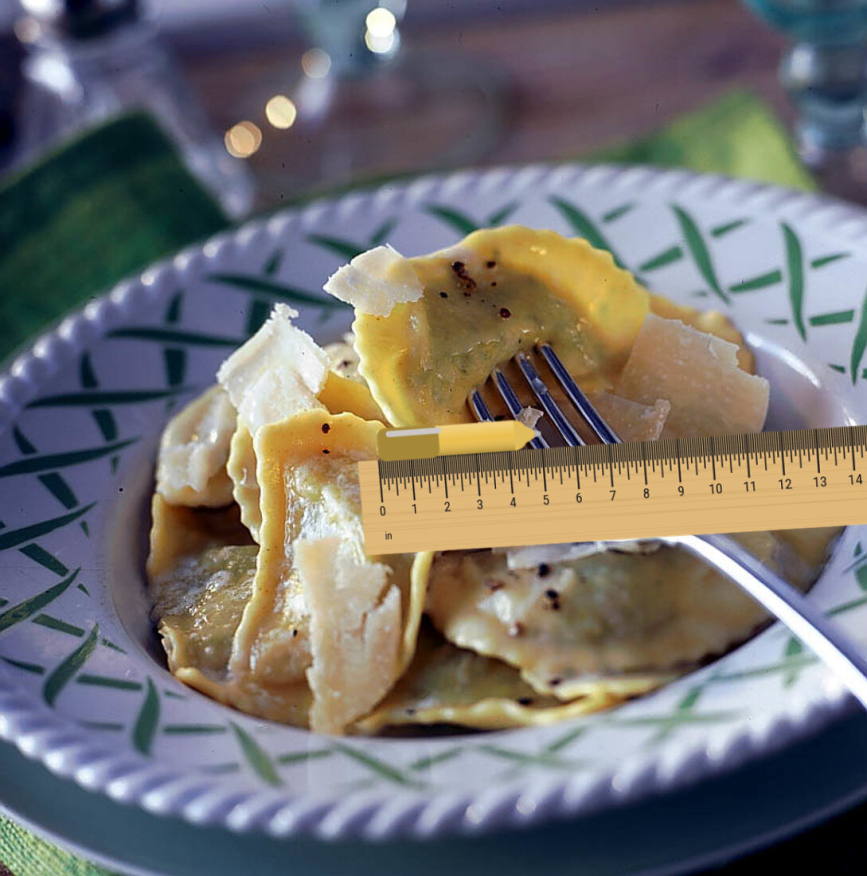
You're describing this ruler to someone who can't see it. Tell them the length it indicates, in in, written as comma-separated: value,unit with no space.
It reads 5,in
